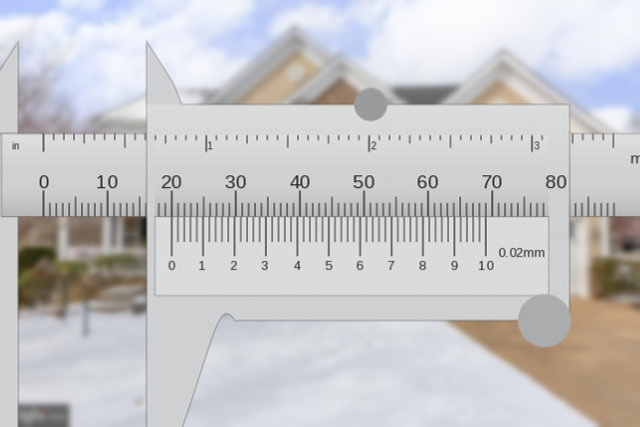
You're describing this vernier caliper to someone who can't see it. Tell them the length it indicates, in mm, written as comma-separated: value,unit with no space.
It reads 20.0,mm
